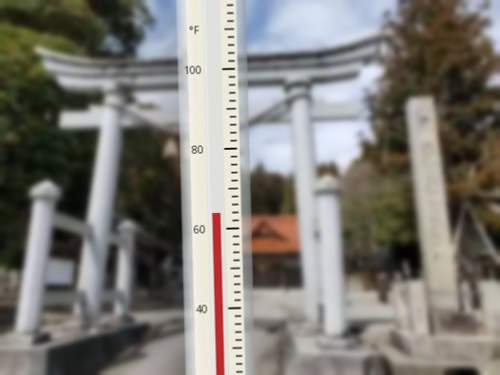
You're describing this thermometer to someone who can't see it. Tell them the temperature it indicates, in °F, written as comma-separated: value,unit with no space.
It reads 64,°F
